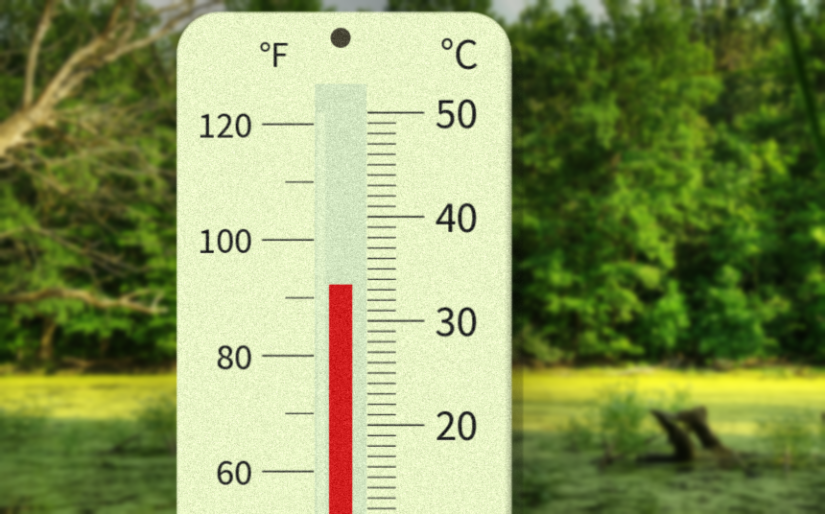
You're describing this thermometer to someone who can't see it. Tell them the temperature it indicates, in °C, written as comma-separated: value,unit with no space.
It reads 33.5,°C
